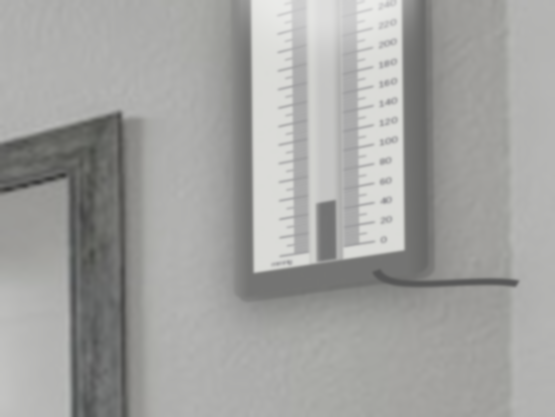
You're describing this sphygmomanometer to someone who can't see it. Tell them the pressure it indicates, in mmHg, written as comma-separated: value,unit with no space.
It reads 50,mmHg
